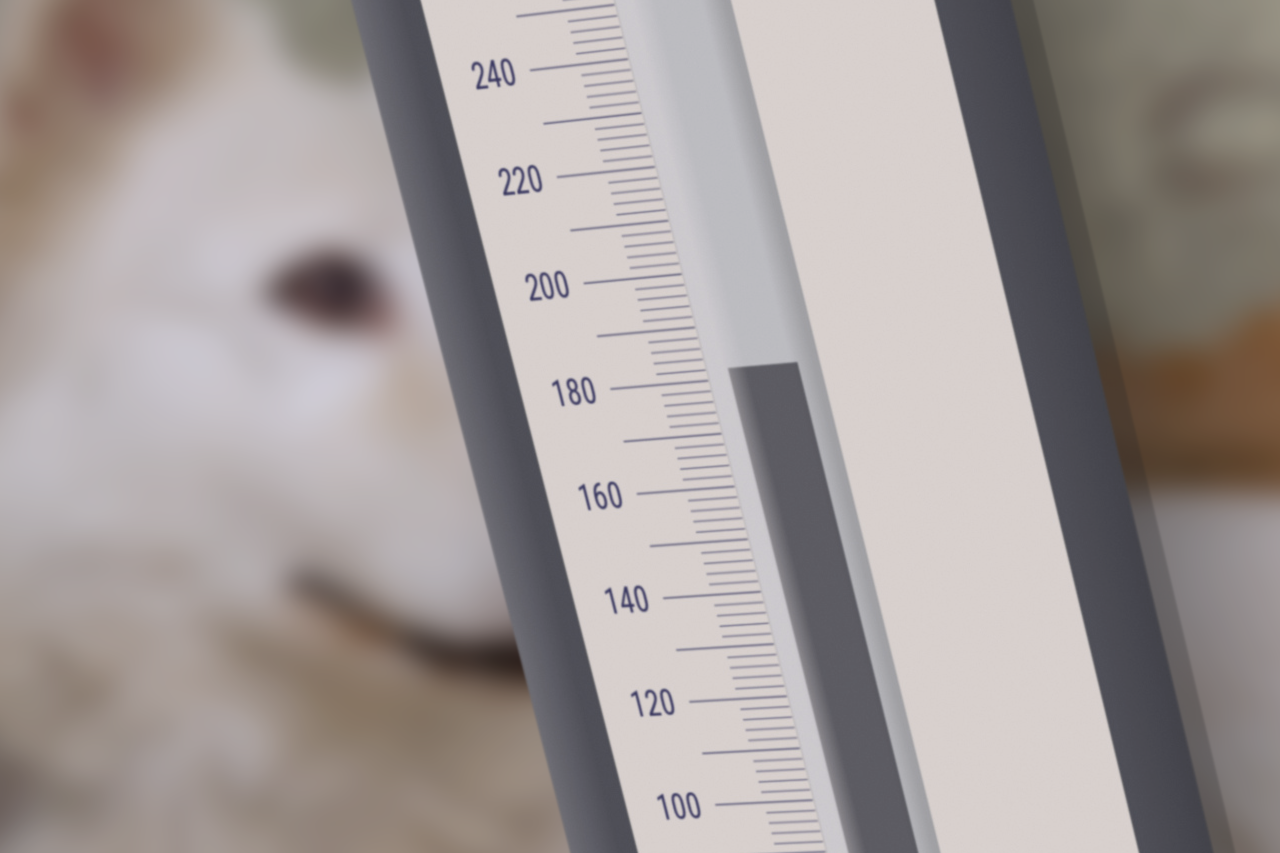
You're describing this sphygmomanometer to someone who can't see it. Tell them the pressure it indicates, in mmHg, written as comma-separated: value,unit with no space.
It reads 182,mmHg
